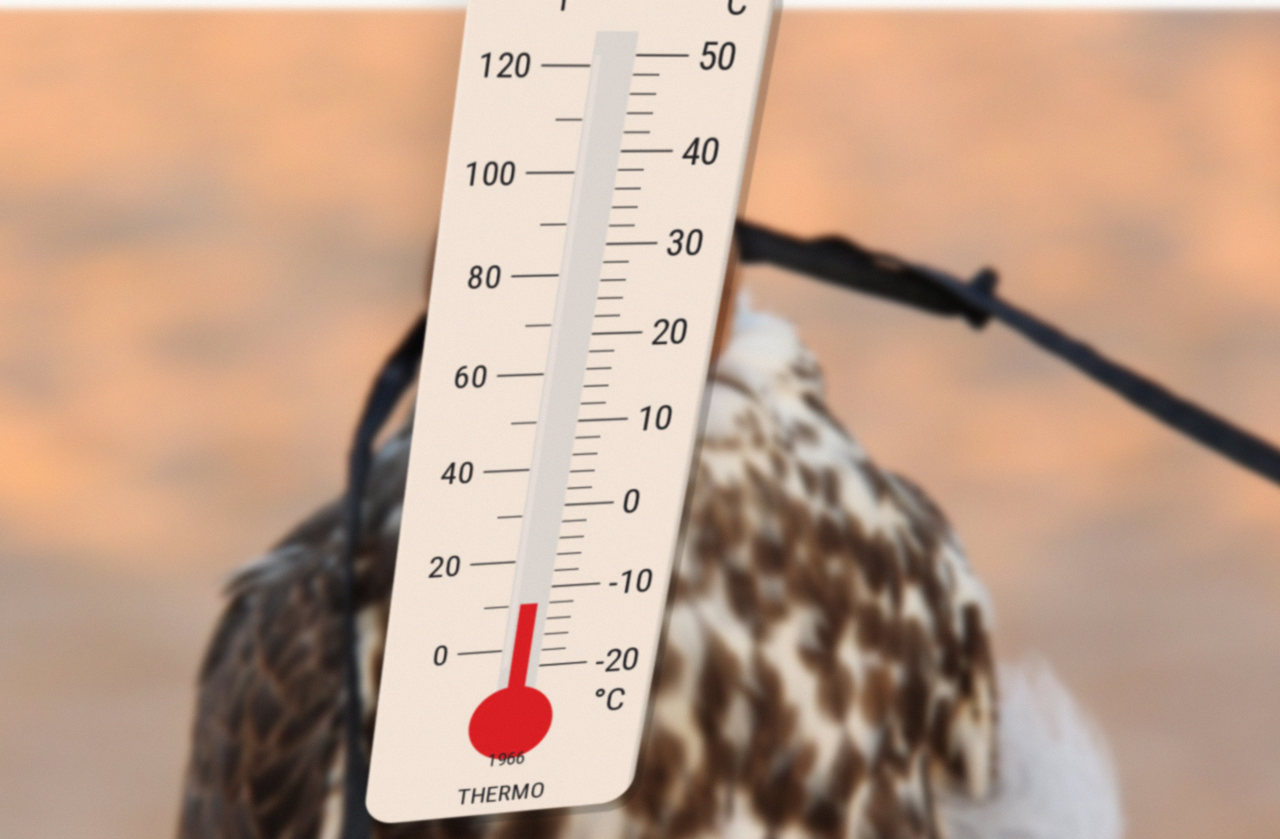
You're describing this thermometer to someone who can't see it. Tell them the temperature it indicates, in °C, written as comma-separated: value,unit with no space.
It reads -12,°C
